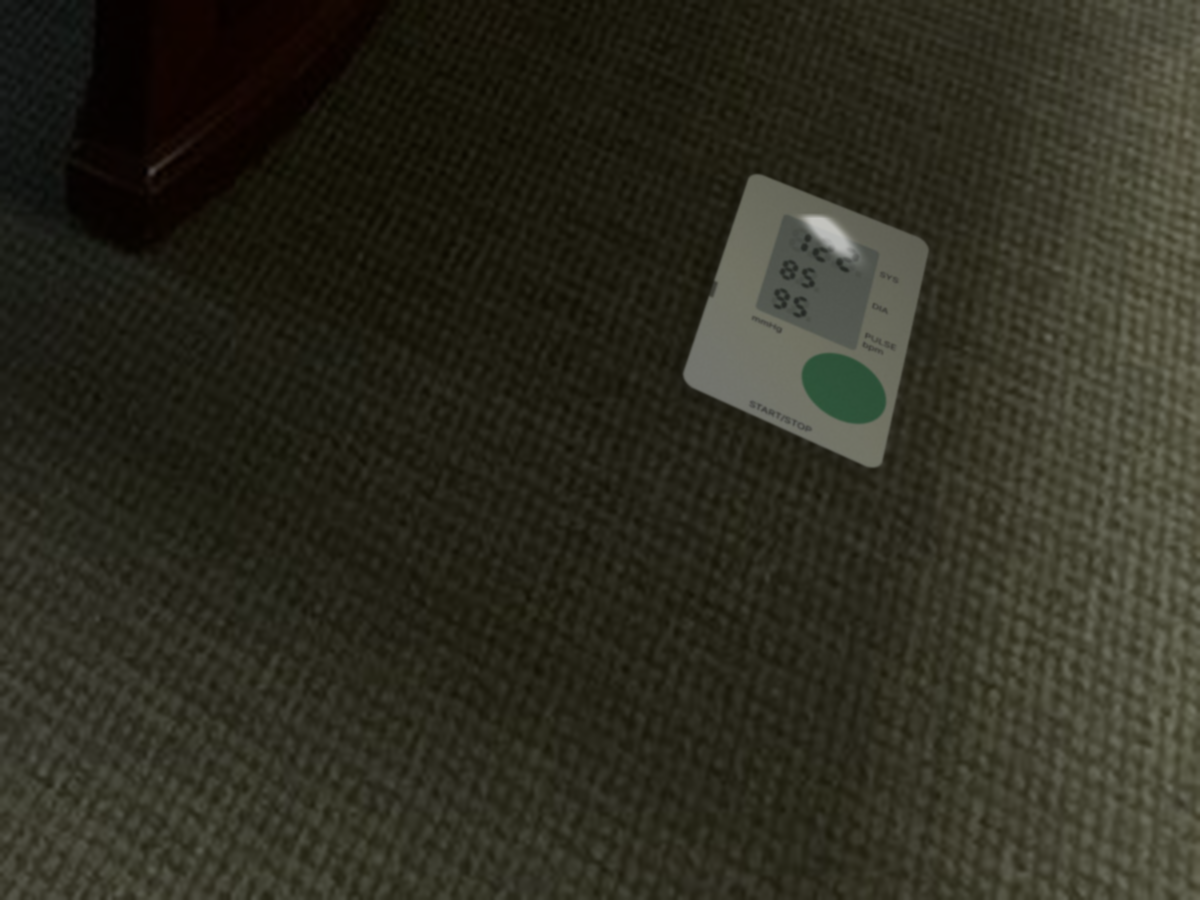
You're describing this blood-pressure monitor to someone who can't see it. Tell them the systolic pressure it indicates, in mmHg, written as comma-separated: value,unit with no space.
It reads 122,mmHg
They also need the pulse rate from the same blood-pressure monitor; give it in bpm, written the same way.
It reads 95,bpm
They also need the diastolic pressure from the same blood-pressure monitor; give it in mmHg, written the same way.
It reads 85,mmHg
